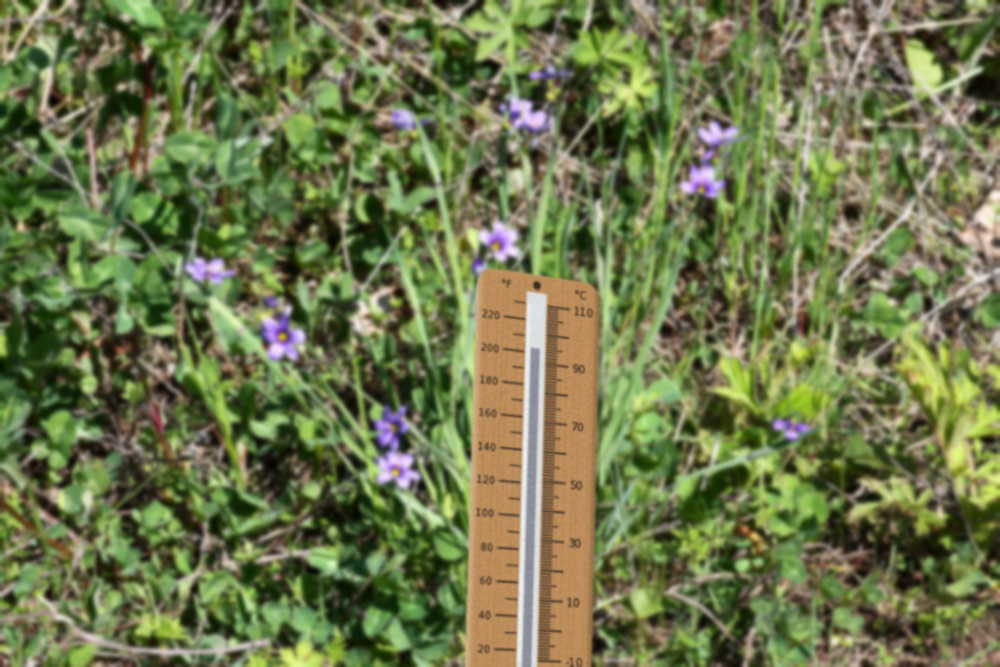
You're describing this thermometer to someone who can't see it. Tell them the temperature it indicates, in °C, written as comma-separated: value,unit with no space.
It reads 95,°C
